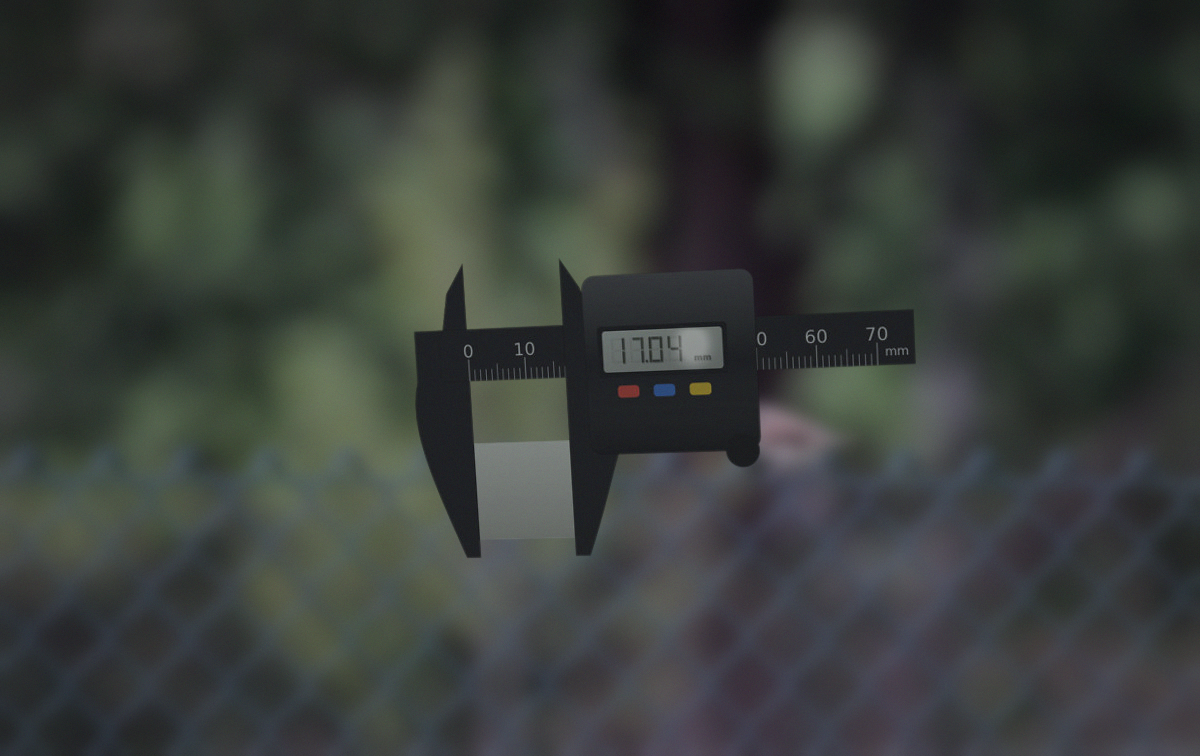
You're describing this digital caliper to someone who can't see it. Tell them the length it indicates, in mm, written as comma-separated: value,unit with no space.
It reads 17.04,mm
